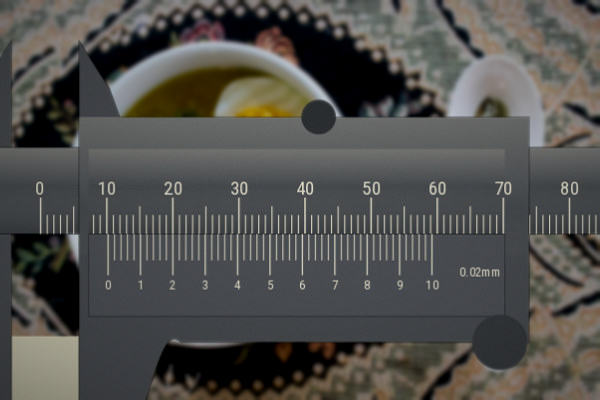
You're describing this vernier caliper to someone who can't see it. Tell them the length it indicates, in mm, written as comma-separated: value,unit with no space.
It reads 10.2,mm
